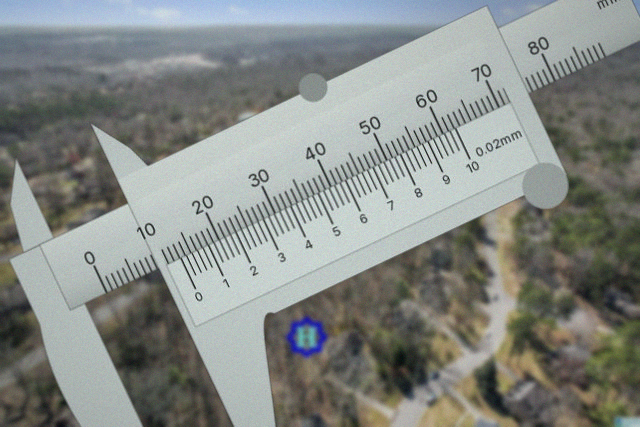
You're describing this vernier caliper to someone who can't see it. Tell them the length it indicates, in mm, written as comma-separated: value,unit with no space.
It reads 13.2,mm
